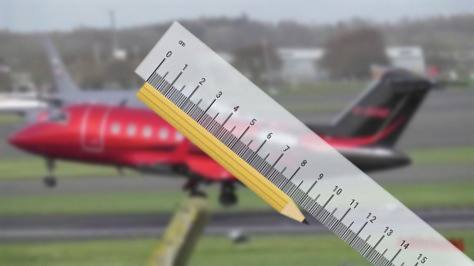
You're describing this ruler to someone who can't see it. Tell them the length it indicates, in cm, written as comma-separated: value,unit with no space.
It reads 10,cm
